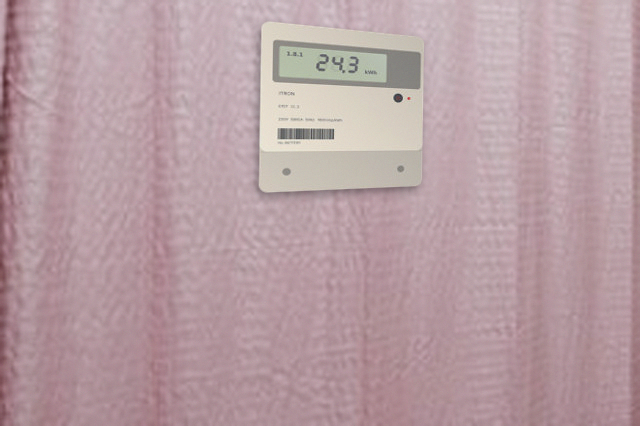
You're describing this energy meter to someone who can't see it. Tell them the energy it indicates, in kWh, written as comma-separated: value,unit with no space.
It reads 24.3,kWh
